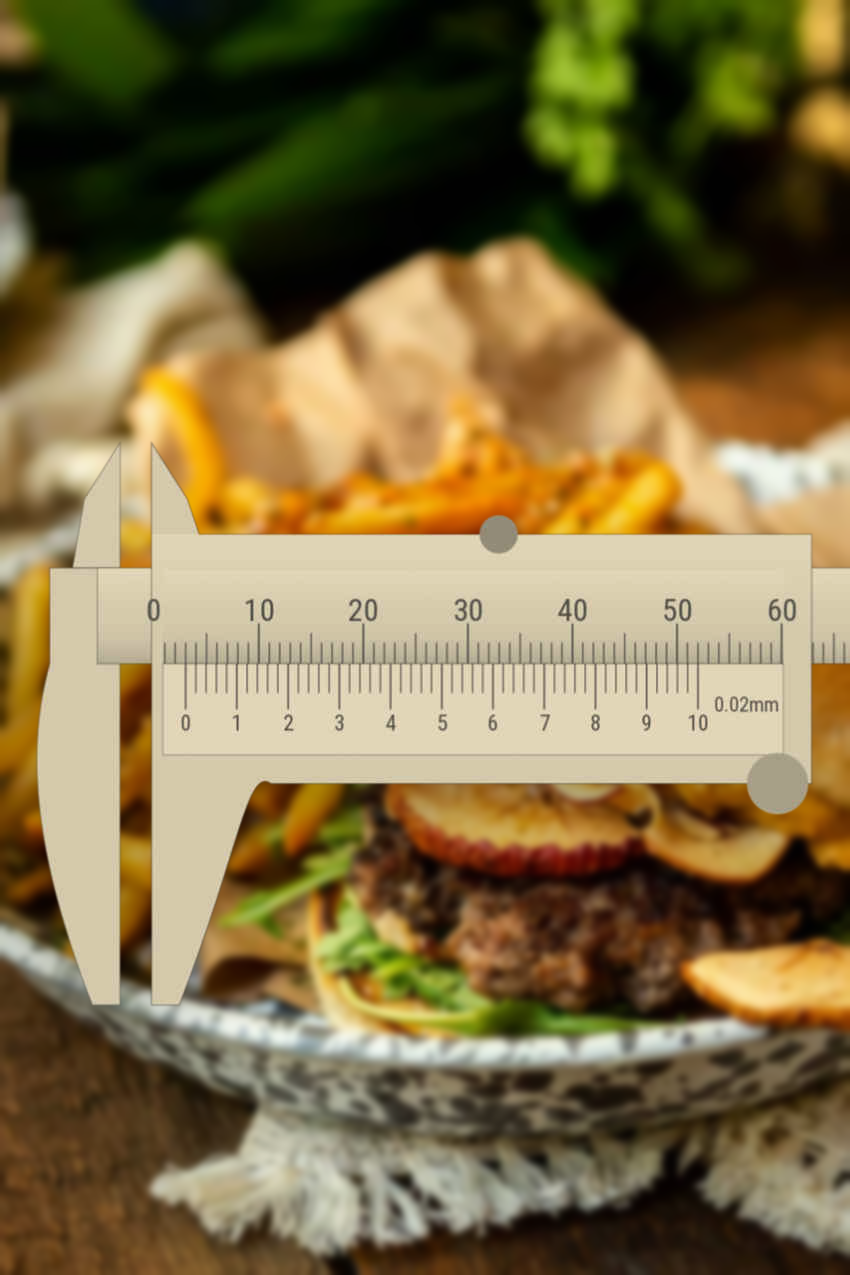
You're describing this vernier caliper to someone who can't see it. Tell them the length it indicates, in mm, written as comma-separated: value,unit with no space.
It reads 3.0,mm
